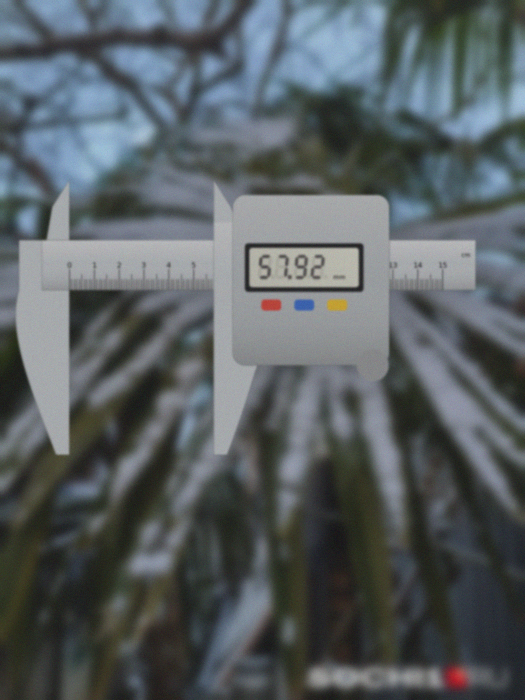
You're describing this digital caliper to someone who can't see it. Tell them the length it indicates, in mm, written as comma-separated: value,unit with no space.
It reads 57.92,mm
